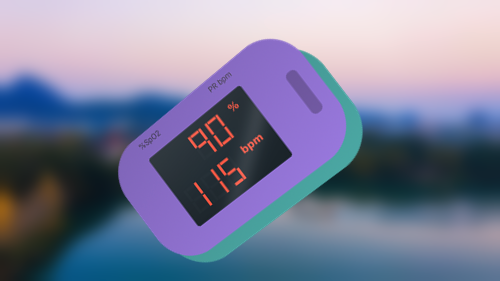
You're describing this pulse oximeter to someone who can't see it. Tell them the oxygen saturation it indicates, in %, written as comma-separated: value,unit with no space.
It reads 90,%
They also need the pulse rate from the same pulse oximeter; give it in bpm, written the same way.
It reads 115,bpm
